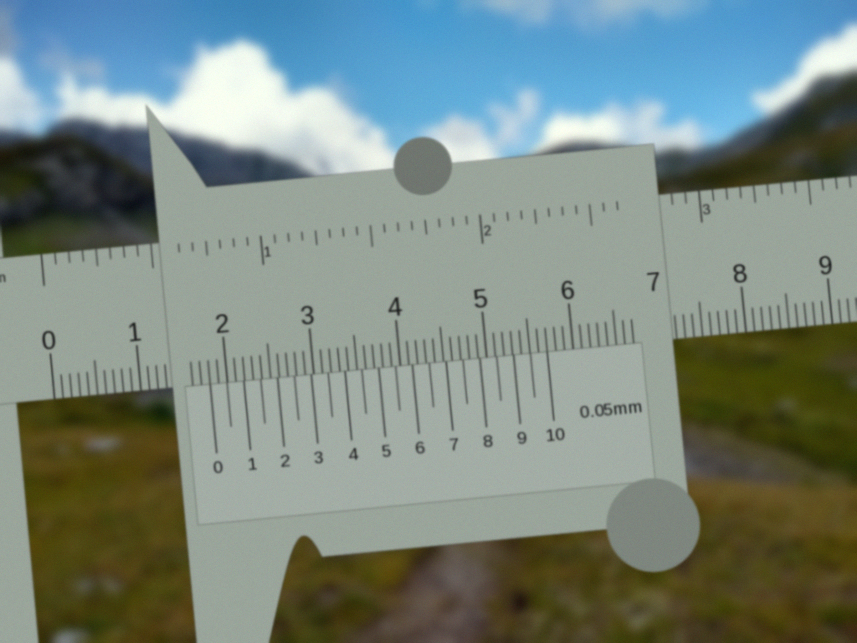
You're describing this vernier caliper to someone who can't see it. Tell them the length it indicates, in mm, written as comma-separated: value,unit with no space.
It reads 18.0,mm
